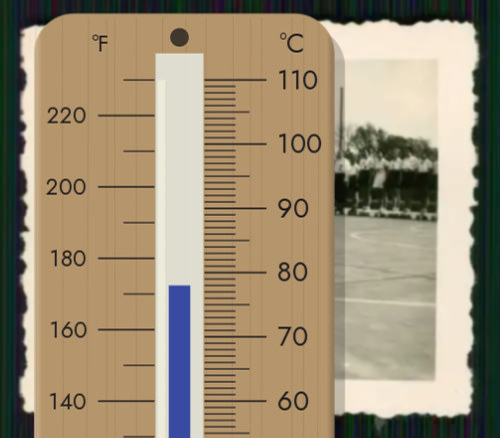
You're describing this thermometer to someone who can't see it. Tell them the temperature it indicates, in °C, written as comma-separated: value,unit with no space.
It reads 78,°C
